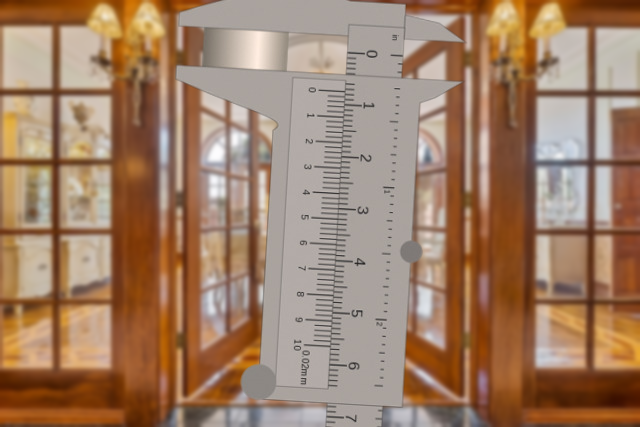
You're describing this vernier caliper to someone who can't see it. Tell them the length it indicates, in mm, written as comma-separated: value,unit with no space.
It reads 7.5,mm
